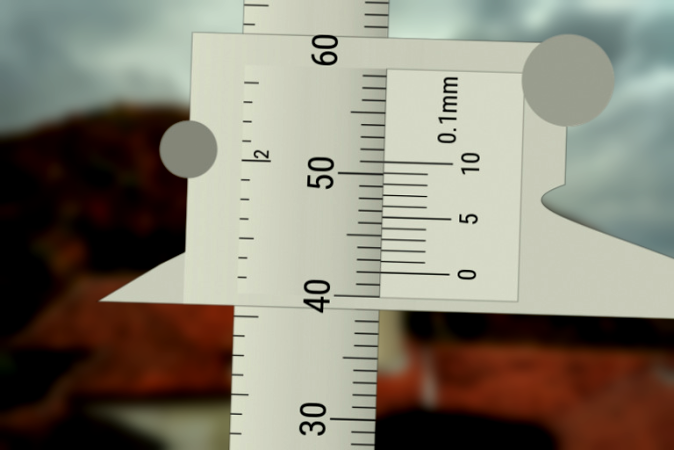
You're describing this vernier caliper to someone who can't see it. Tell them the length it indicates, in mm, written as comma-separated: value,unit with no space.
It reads 42.0,mm
